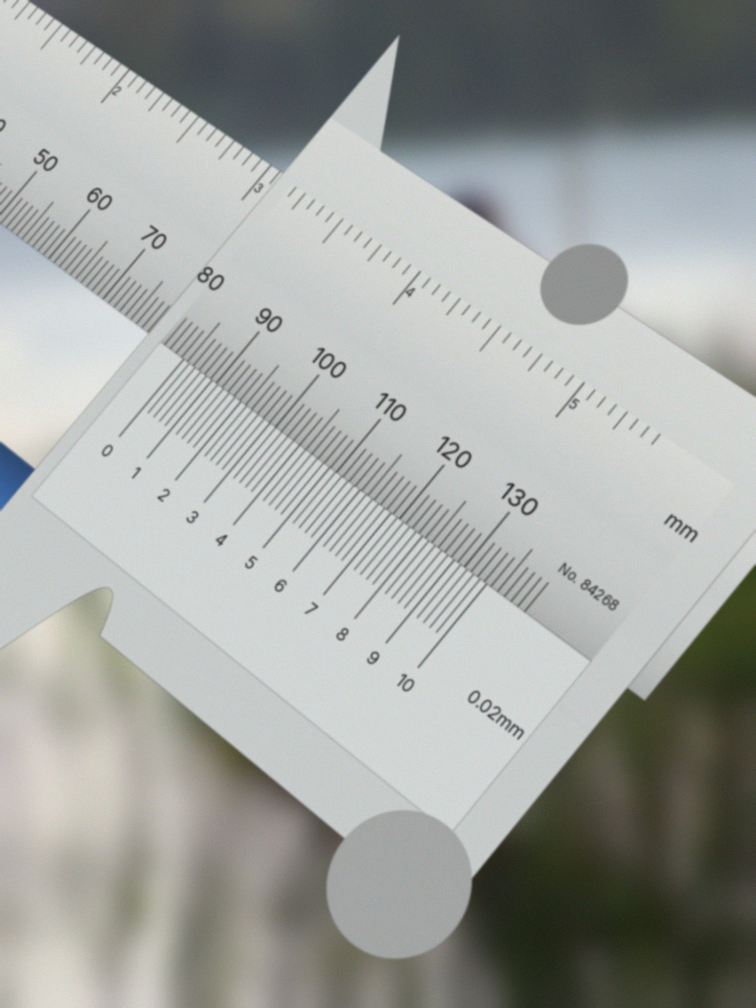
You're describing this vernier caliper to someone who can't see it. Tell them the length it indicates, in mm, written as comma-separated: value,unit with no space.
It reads 84.4,mm
